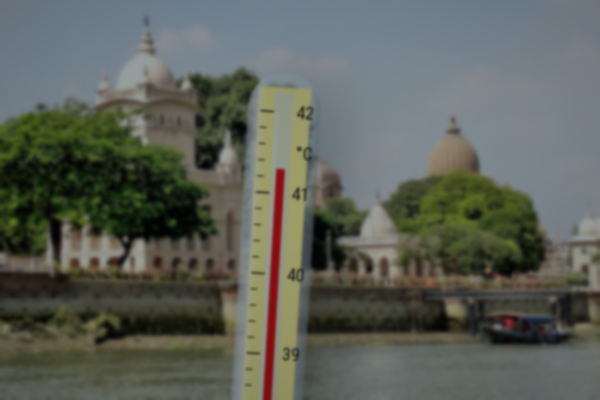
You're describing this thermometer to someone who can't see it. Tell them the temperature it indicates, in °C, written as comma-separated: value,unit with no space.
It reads 41.3,°C
